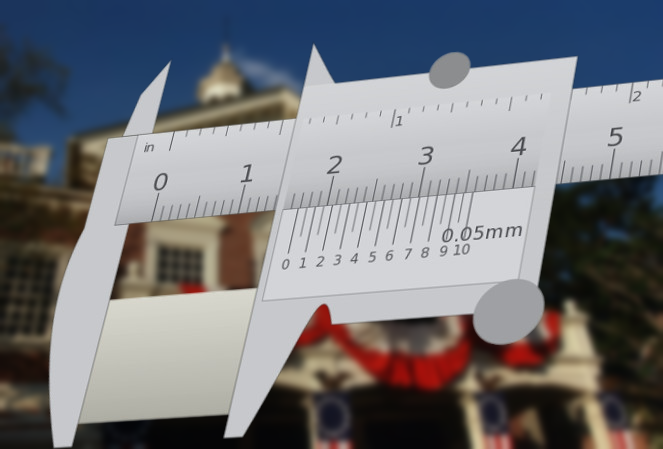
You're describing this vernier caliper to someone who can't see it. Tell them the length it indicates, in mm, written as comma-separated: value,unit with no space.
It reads 16.8,mm
